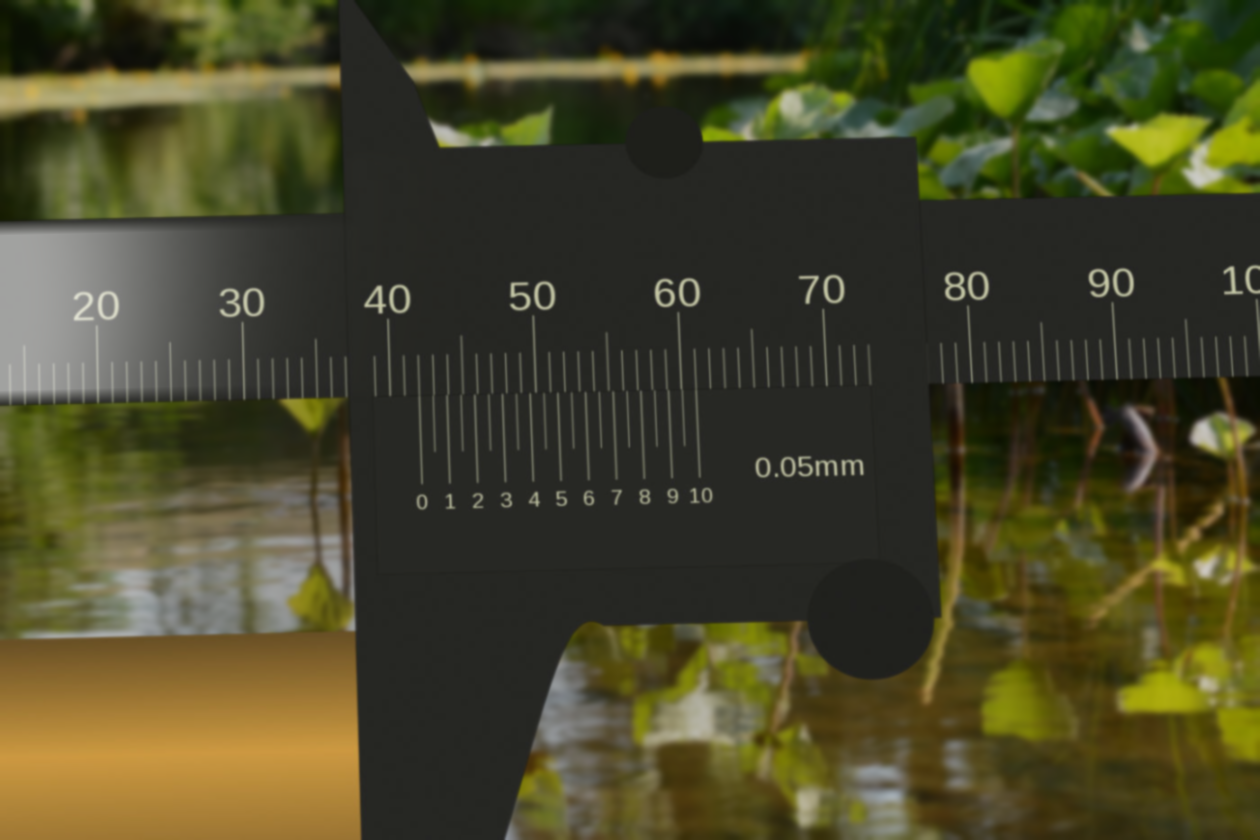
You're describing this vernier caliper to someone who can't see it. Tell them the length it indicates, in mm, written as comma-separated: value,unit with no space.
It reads 42.0,mm
